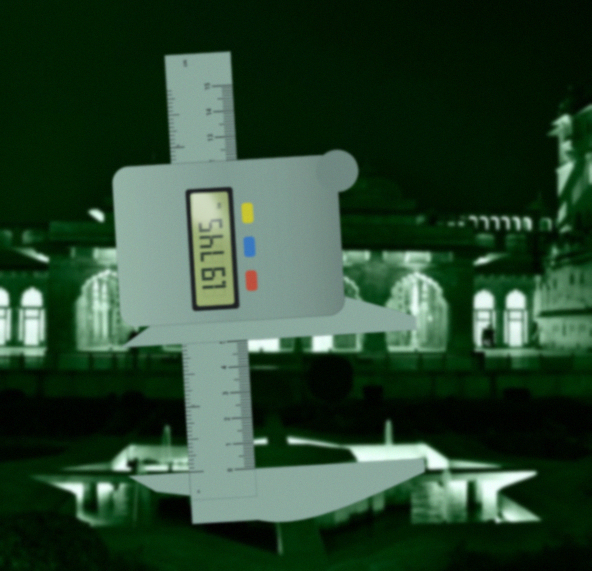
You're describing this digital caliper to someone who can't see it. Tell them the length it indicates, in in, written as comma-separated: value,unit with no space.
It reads 1.9745,in
